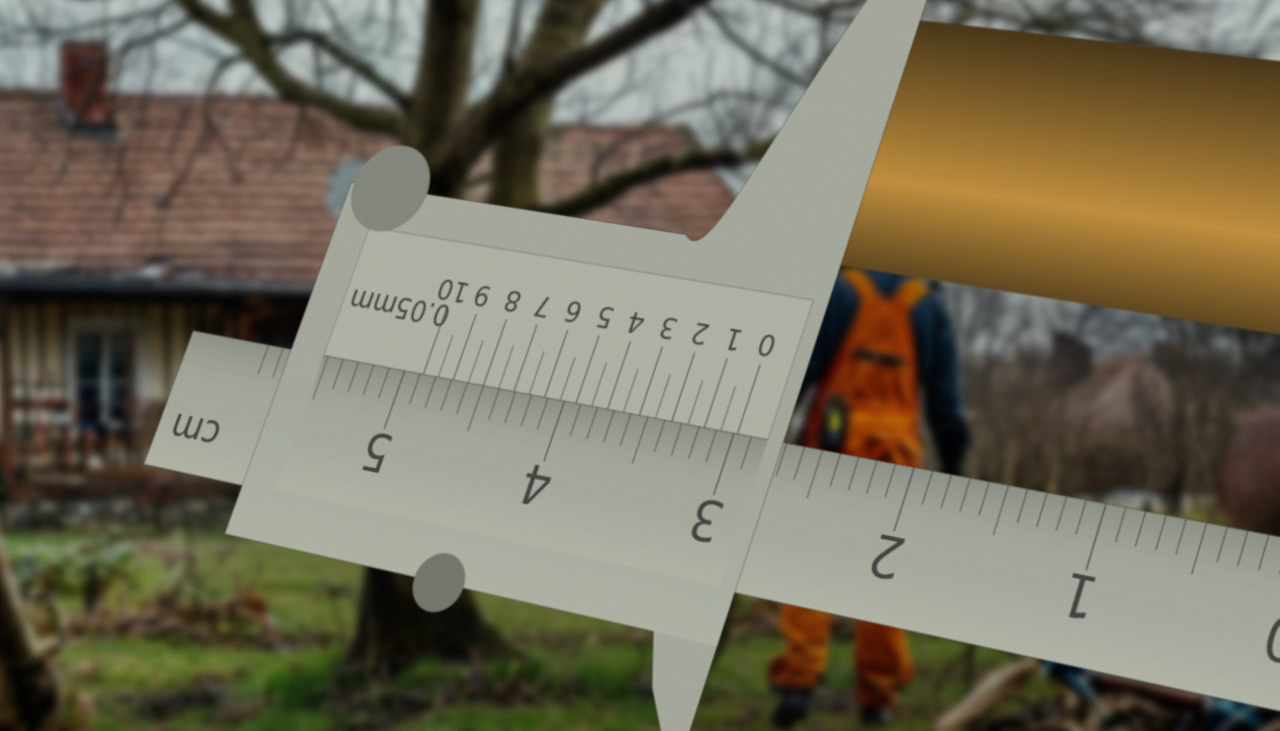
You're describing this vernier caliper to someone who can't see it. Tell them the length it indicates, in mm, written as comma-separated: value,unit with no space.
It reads 29.8,mm
